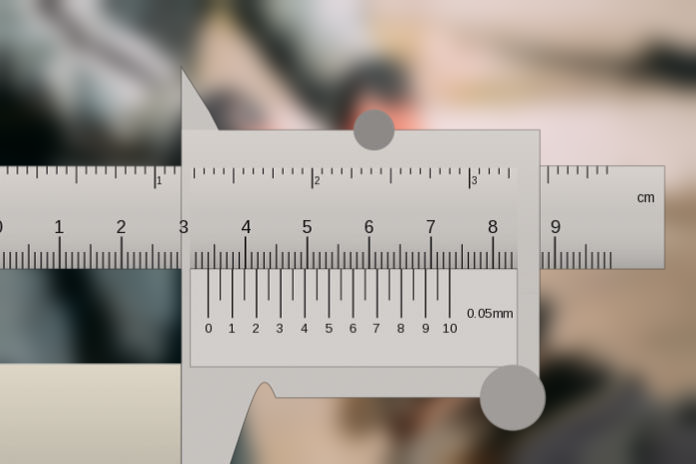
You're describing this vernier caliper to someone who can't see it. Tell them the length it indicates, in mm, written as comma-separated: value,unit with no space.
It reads 34.0,mm
